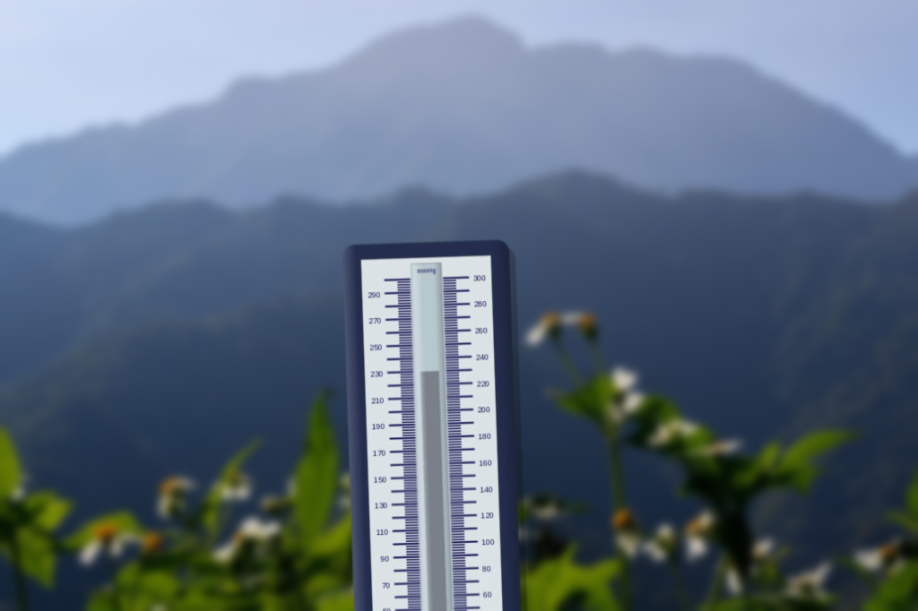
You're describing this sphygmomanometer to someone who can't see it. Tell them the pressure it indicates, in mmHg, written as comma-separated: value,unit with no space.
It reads 230,mmHg
